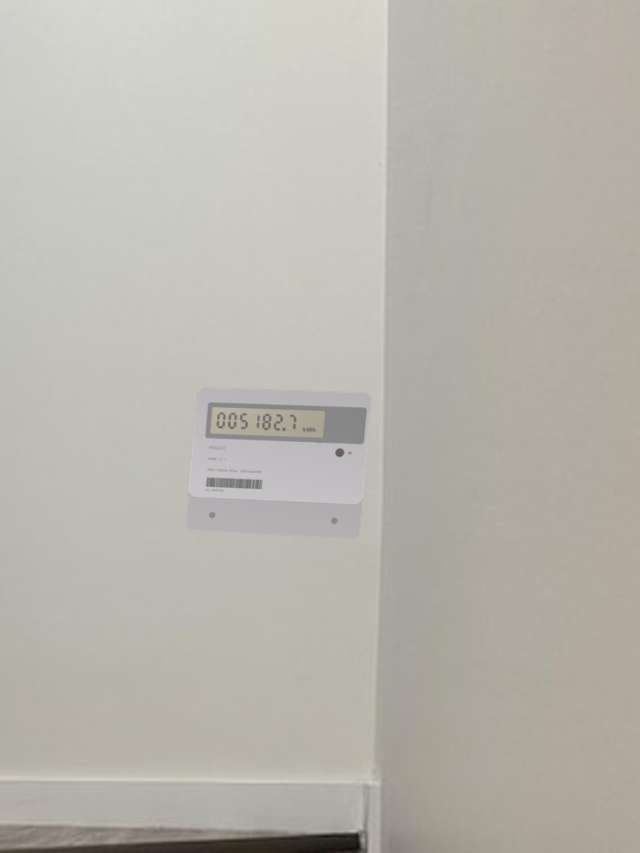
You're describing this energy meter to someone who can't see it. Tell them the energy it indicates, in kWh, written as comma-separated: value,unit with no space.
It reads 5182.7,kWh
